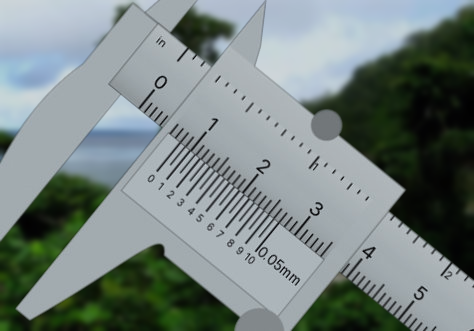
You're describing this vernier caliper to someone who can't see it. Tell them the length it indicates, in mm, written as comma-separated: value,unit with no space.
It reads 8.0,mm
